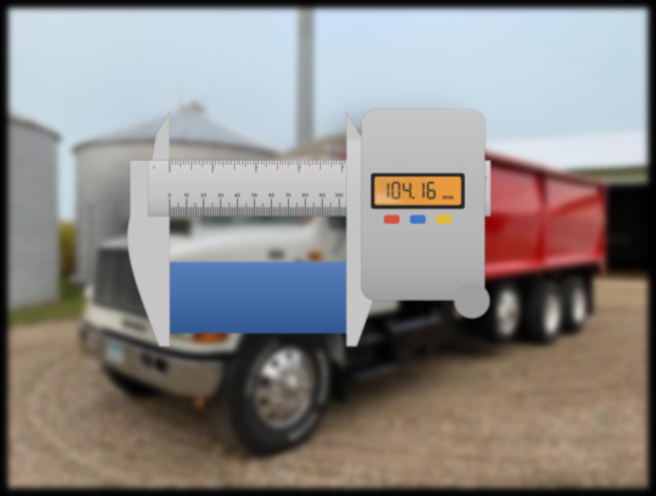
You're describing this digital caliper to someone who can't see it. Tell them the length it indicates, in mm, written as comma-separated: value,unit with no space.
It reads 104.16,mm
